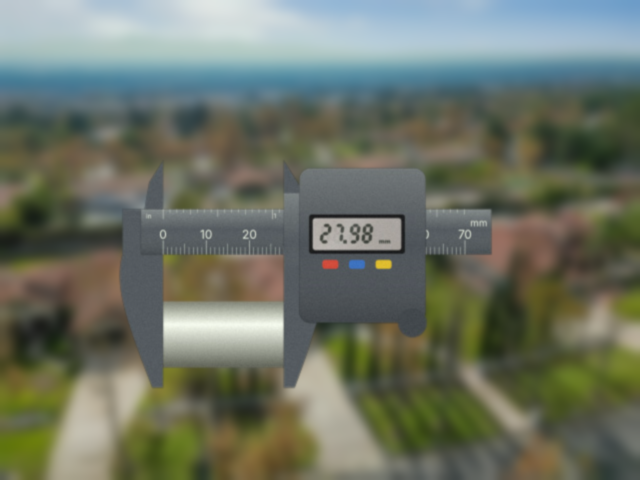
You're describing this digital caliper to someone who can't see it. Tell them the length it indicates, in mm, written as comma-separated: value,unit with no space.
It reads 27.98,mm
